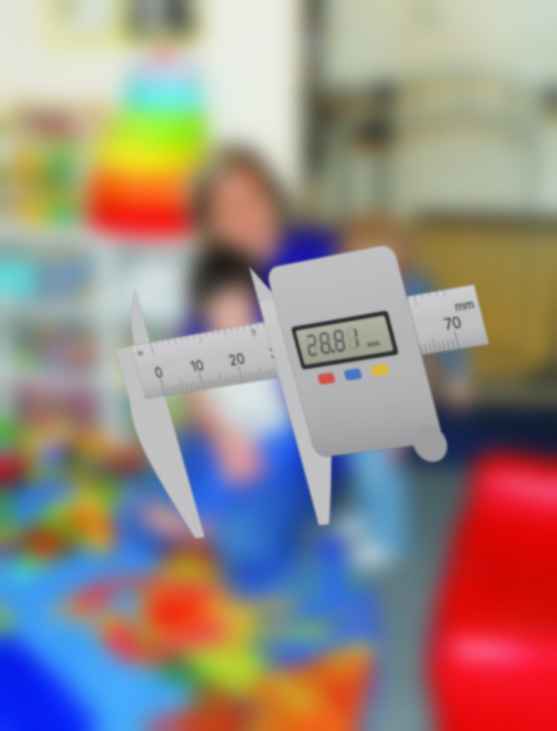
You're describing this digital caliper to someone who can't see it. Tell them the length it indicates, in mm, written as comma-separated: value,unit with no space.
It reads 28.81,mm
